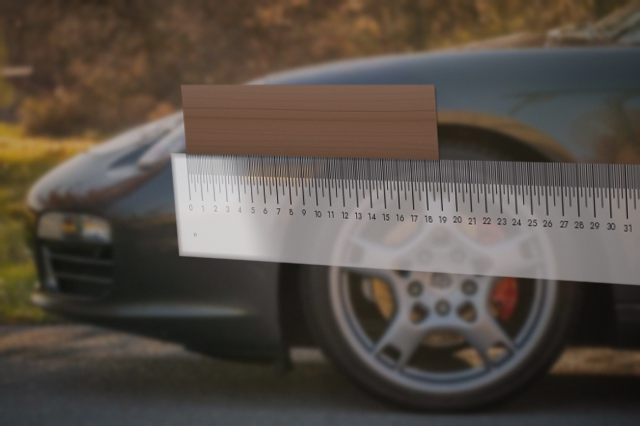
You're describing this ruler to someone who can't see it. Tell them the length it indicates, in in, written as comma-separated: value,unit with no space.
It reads 19,in
